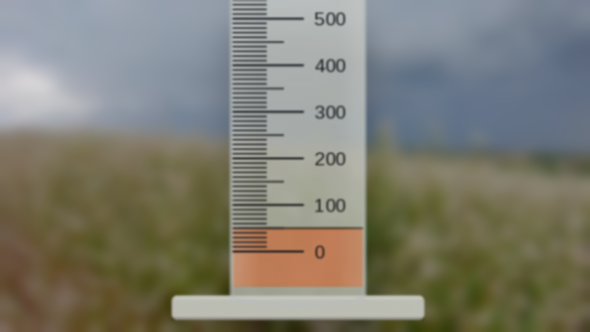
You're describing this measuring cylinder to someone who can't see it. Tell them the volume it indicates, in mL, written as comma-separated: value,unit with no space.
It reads 50,mL
